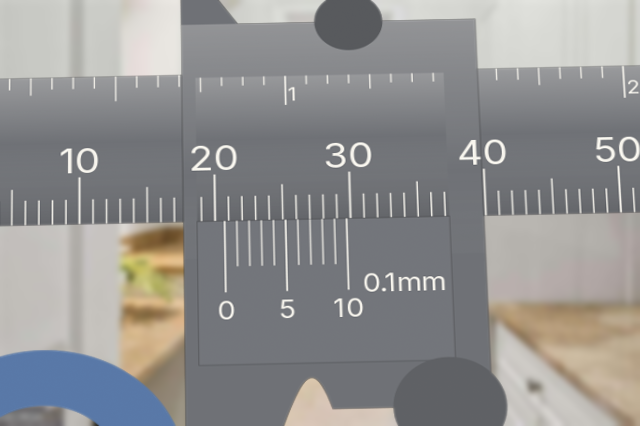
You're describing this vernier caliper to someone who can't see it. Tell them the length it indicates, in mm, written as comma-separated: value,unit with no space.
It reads 20.7,mm
